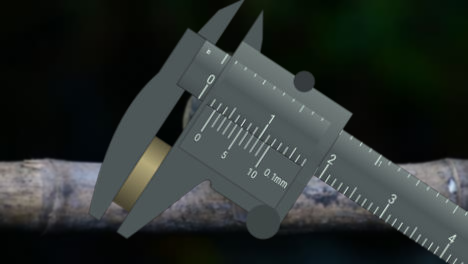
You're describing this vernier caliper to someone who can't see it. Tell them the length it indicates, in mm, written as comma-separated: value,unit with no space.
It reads 2.8,mm
